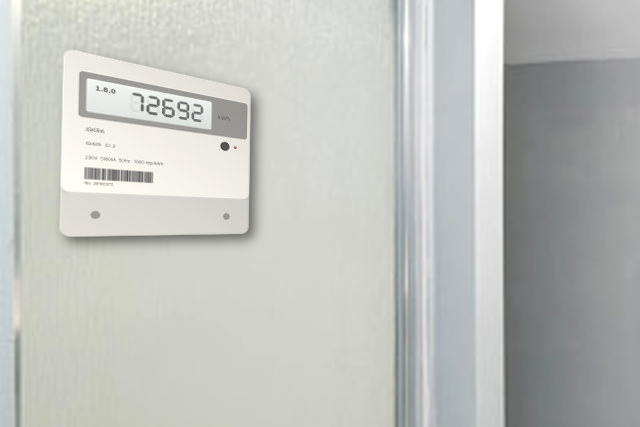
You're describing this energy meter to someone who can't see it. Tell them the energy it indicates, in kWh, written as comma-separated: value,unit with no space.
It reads 72692,kWh
